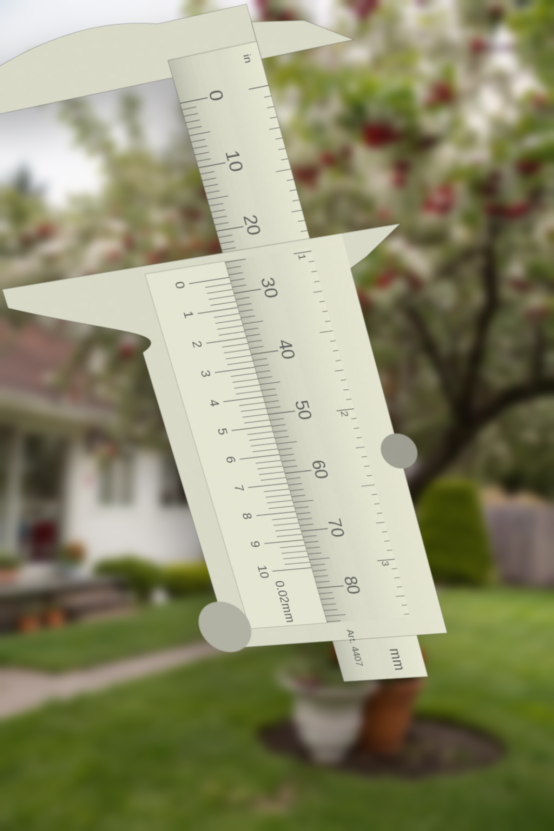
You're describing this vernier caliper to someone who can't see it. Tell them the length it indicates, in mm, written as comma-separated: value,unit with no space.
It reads 27.4,mm
